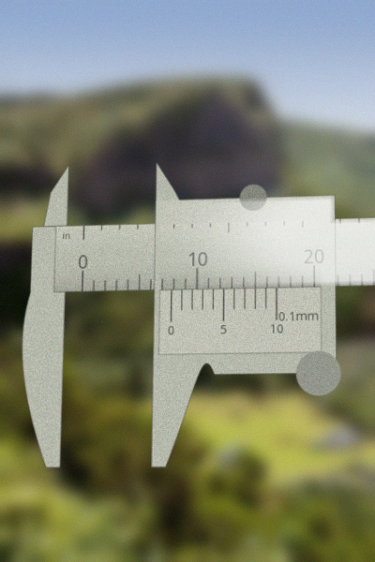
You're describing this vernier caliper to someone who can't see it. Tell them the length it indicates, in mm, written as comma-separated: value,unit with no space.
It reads 7.8,mm
